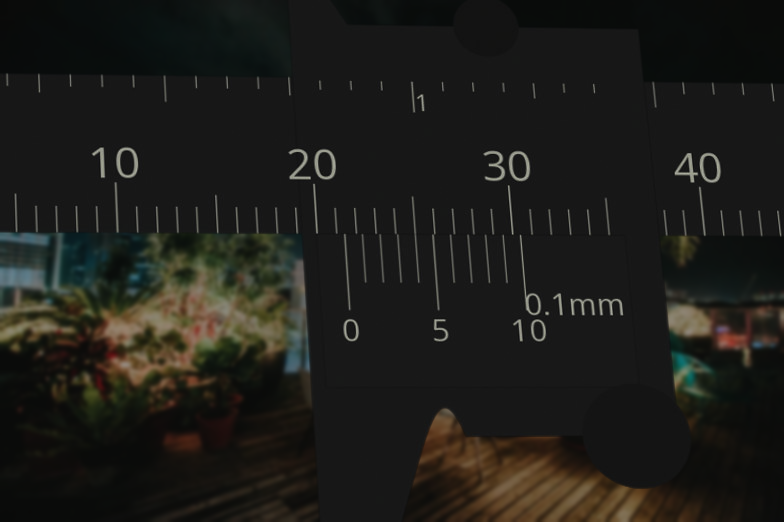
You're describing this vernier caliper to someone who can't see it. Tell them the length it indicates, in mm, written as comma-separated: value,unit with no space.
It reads 21.4,mm
